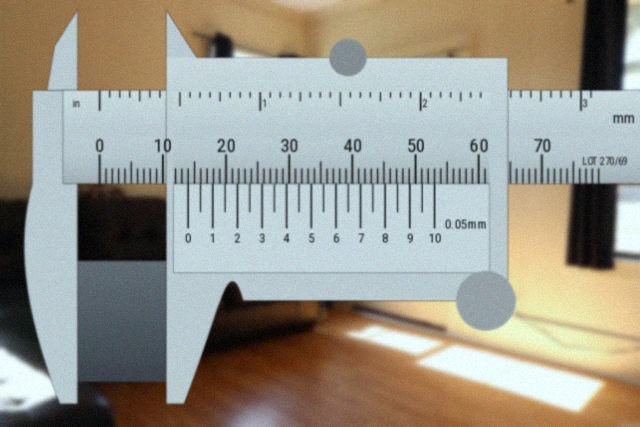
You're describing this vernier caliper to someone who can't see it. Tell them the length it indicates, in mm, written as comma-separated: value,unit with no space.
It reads 14.0,mm
